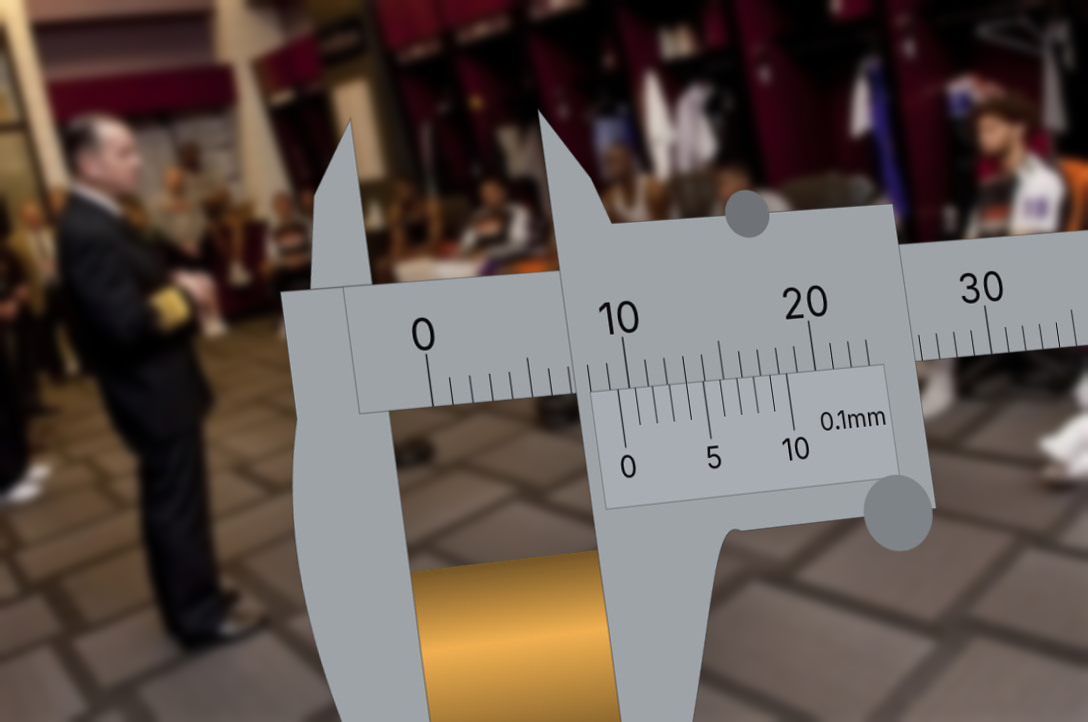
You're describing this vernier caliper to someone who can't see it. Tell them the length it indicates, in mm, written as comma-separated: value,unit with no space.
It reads 9.4,mm
